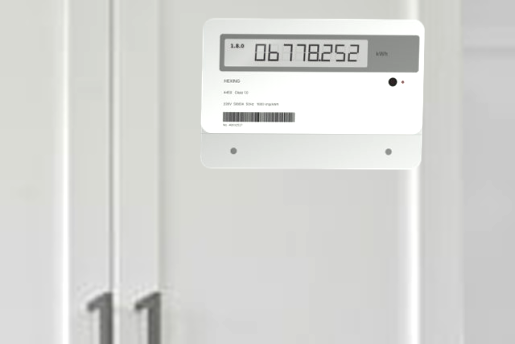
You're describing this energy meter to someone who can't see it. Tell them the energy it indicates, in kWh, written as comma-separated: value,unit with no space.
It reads 6778.252,kWh
